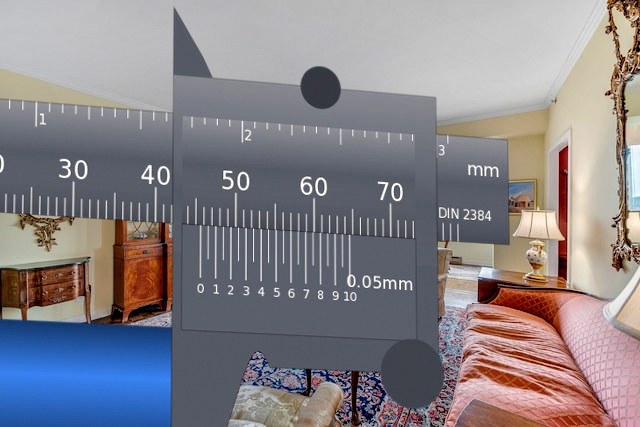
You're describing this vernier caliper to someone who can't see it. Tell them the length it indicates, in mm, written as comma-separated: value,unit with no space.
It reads 45.6,mm
